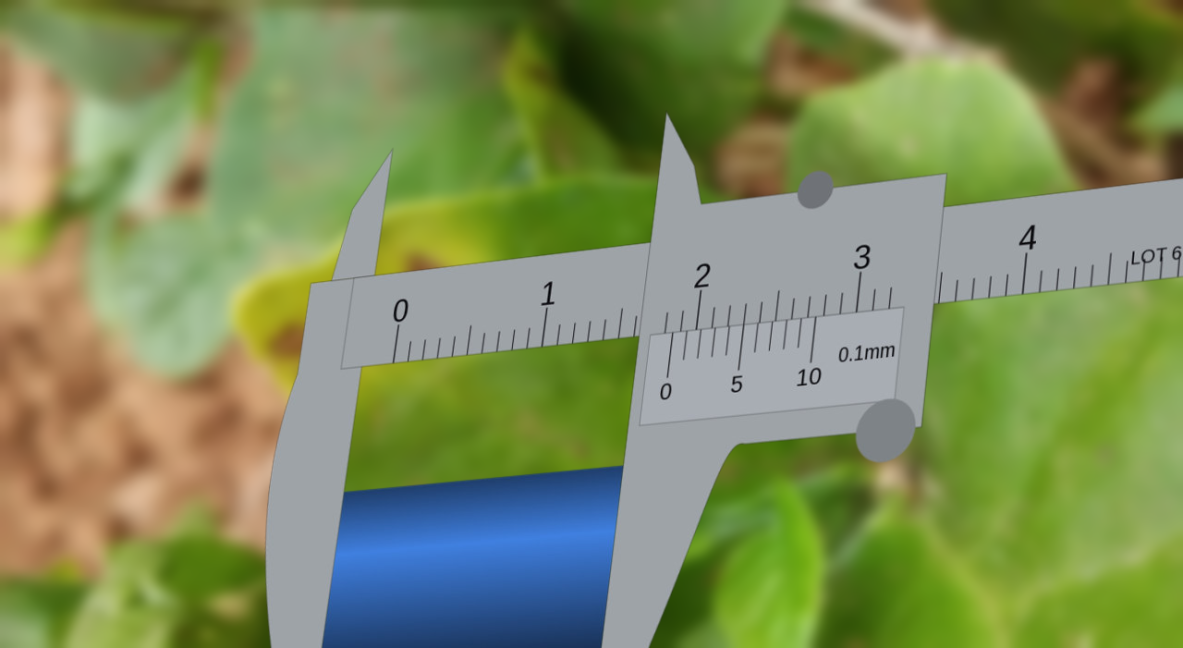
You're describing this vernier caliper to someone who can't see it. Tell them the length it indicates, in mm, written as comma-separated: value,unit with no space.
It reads 18.5,mm
